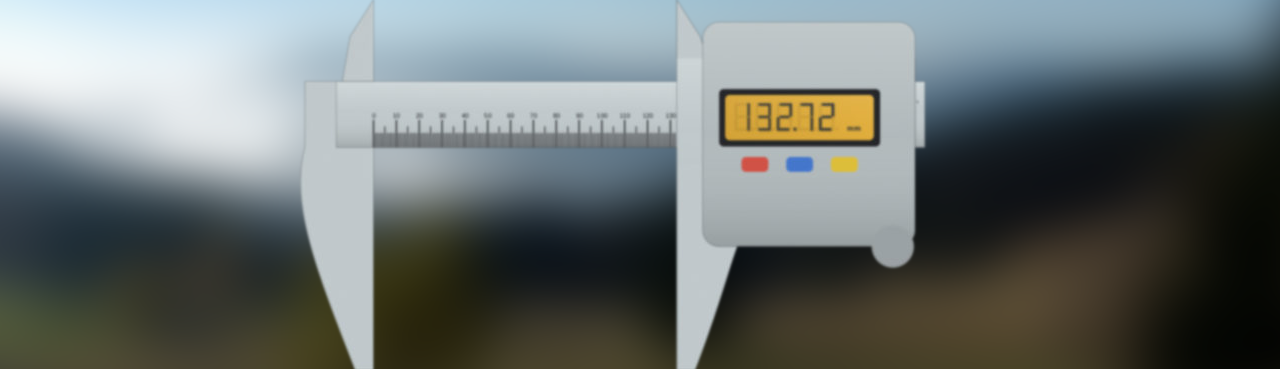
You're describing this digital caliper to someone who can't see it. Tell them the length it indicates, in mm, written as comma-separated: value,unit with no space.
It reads 132.72,mm
